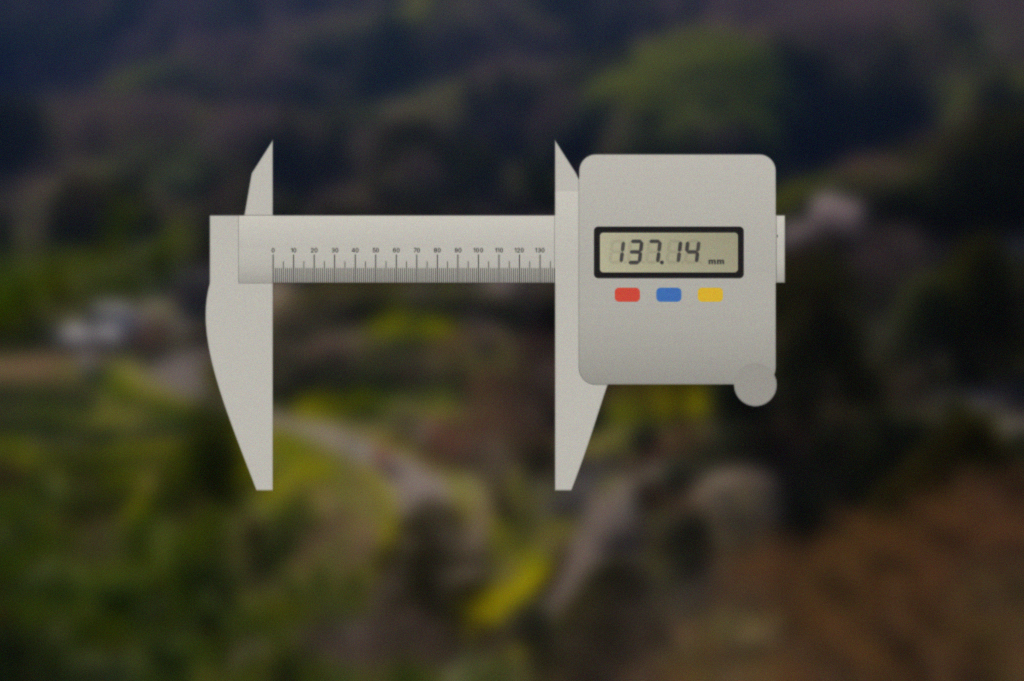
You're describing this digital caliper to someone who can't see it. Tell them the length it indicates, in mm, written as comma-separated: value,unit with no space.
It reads 137.14,mm
